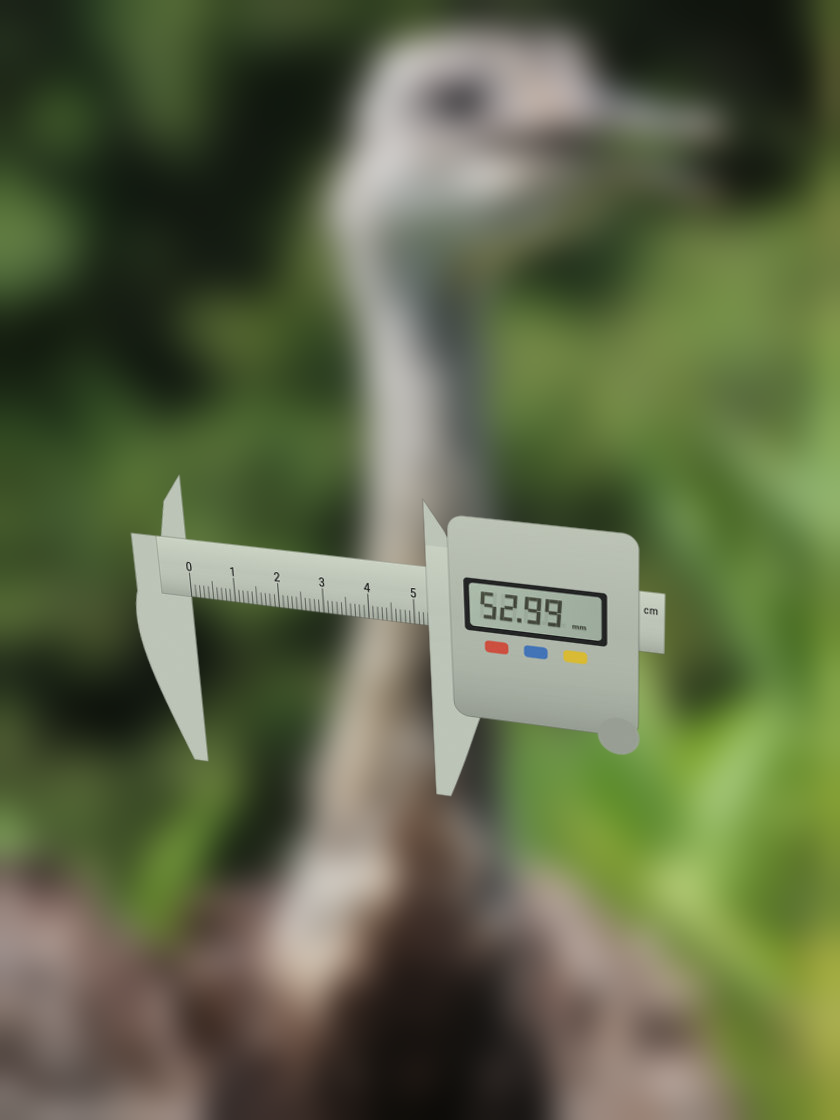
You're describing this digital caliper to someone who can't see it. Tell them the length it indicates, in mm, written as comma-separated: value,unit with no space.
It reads 52.99,mm
